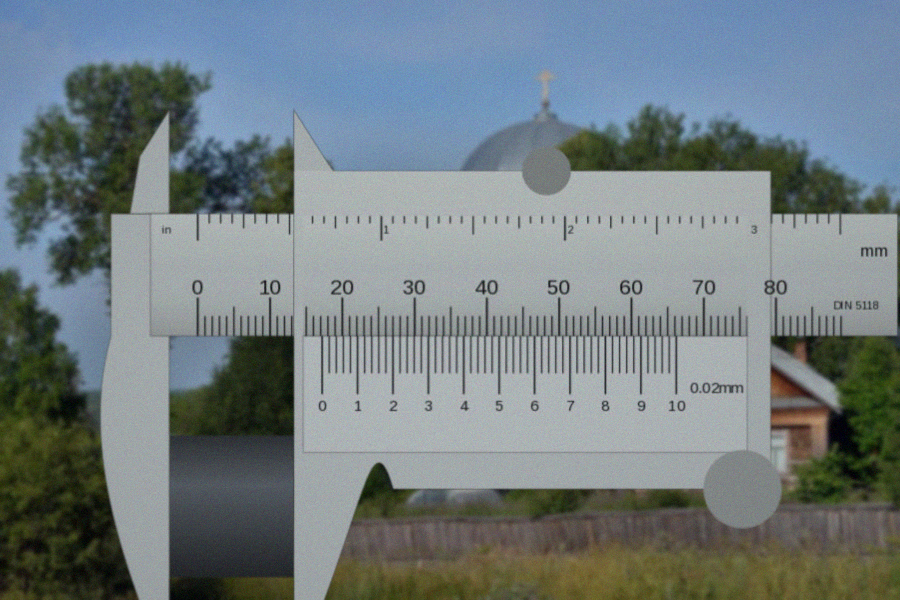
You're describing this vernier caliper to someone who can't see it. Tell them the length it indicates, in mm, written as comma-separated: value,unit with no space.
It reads 17.2,mm
